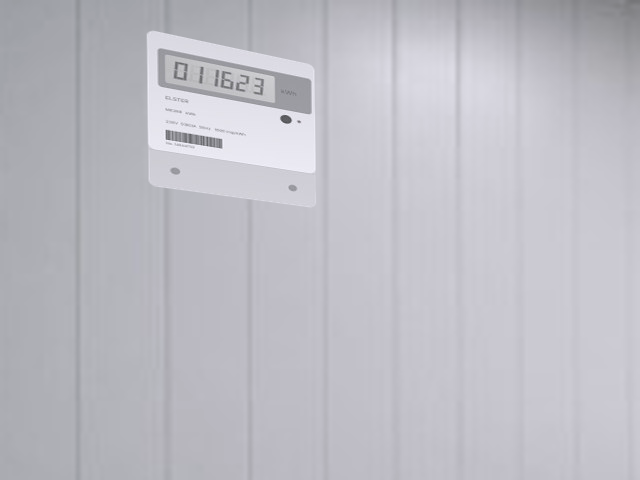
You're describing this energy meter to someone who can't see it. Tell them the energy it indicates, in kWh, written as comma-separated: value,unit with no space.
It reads 11623,kWh
